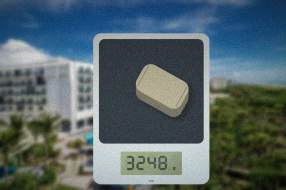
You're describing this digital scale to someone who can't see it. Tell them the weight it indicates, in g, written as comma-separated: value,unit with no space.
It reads 3248,g
